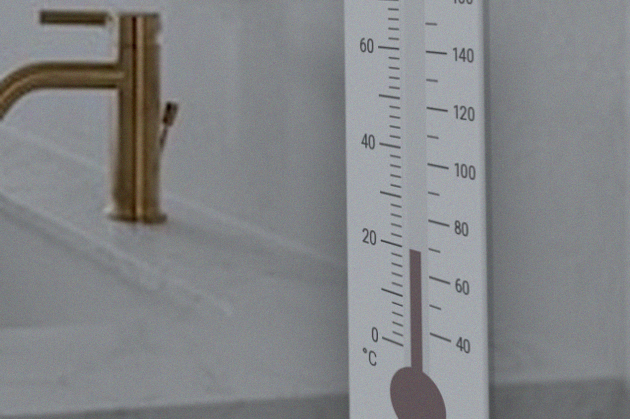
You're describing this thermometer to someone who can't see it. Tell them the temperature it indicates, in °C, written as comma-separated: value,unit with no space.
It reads 20,°C
